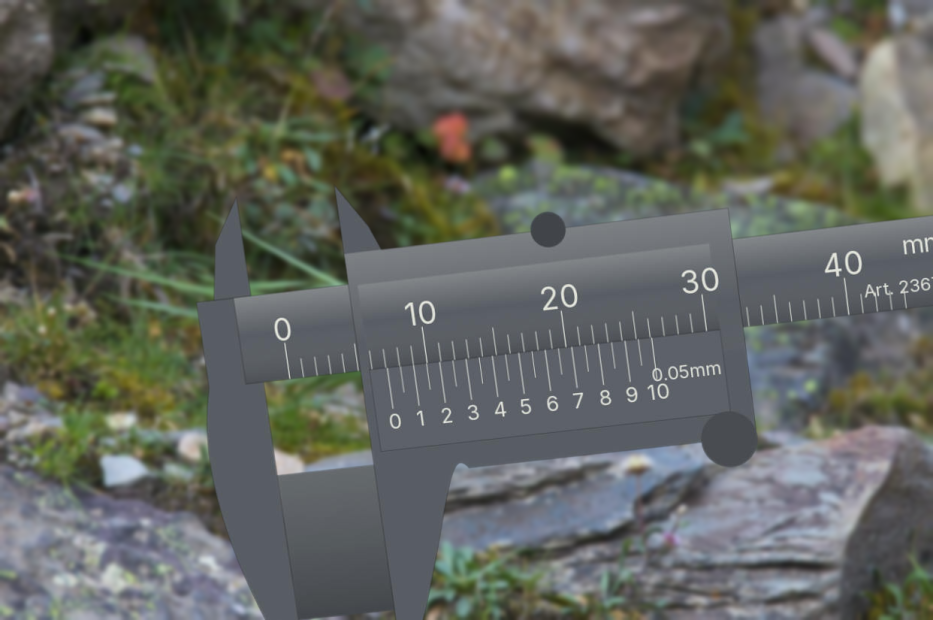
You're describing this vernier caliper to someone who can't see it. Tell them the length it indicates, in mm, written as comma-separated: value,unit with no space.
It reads 7.1,mm
